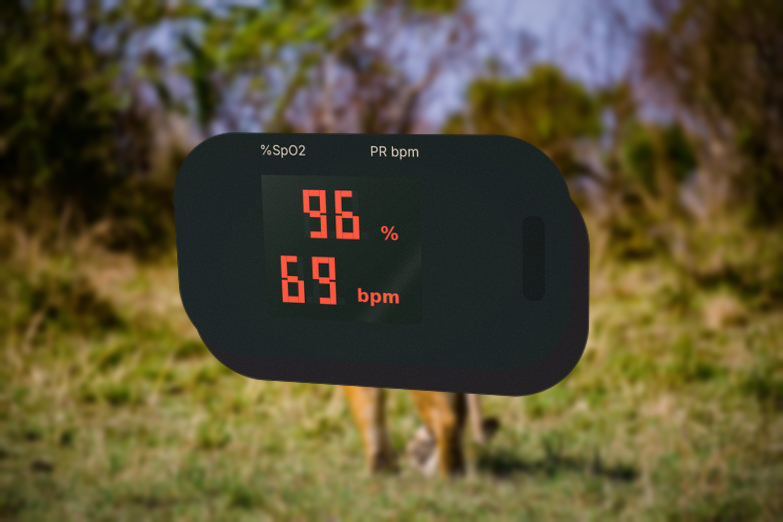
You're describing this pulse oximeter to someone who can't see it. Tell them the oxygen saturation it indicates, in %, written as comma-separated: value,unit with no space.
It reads 96,%
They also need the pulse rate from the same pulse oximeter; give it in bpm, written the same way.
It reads 69,bpm
